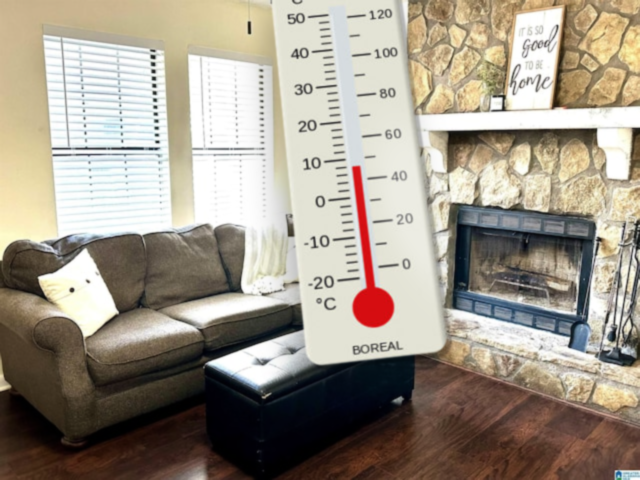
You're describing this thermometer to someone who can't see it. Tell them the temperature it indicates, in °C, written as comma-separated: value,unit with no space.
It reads 8,°C
